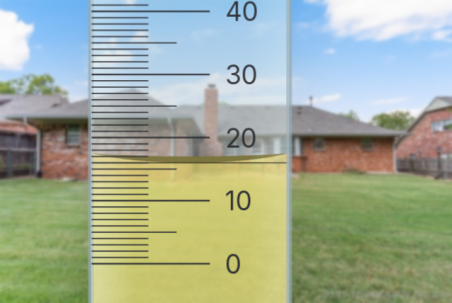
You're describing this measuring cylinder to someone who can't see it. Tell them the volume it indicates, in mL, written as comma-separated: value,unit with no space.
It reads 16,mL
